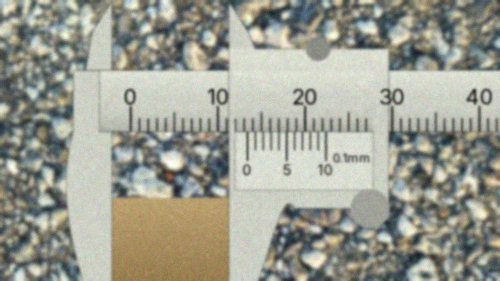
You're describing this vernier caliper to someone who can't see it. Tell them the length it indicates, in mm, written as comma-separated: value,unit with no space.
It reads 13.4,mm
